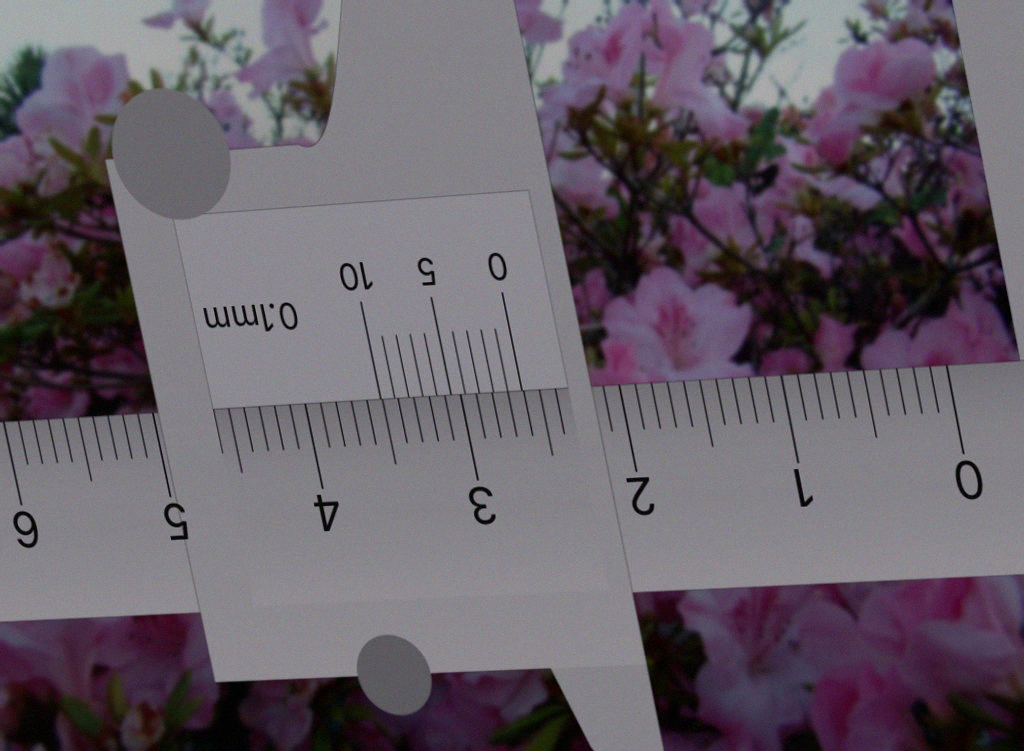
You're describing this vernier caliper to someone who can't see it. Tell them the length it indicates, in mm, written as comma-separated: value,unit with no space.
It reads 26.1,mm
